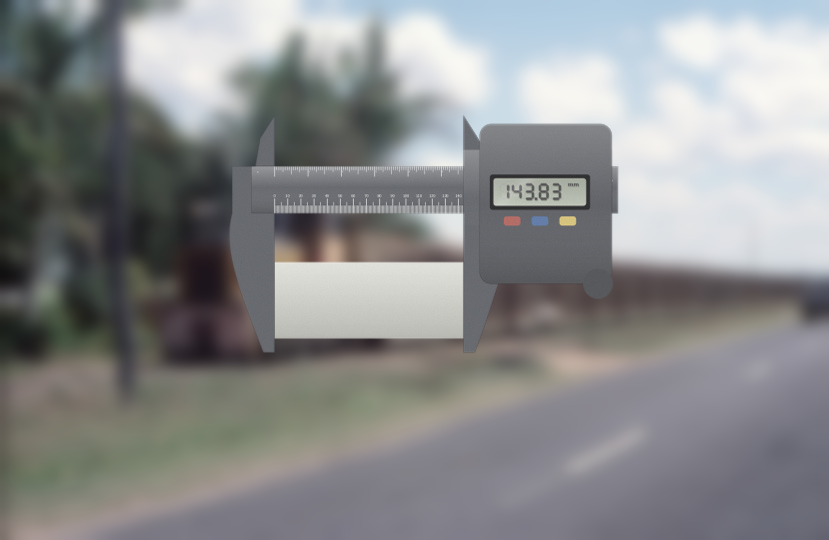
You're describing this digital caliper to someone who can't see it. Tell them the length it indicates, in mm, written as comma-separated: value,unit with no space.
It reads 143.83,mm
